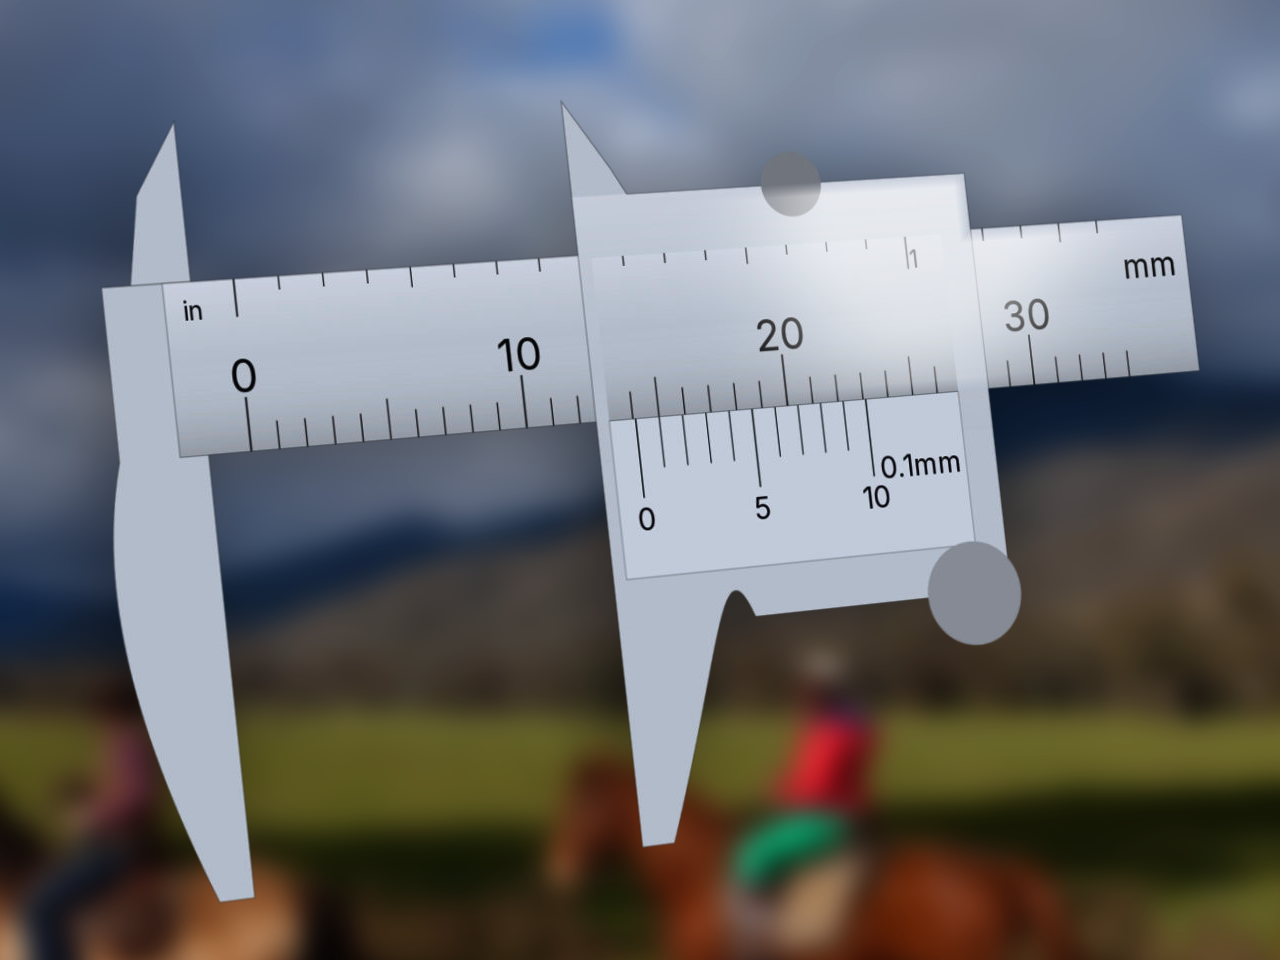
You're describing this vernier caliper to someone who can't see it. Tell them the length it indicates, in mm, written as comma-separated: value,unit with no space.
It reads 14.1,mm
